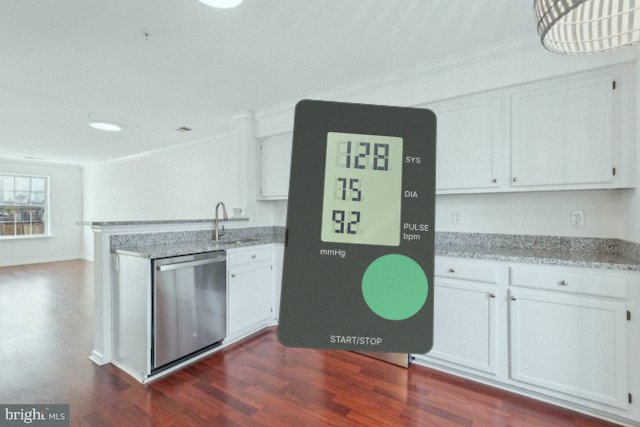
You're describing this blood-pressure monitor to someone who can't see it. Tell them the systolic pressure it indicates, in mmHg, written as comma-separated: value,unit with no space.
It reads 128,mmHg
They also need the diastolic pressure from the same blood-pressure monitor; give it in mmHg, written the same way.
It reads 75,mmHg
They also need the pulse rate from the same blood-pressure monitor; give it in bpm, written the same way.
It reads 92,bpm
